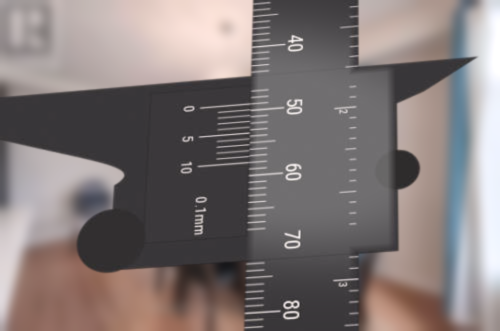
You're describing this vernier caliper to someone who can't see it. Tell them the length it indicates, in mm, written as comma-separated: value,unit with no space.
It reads 49.0,mm
